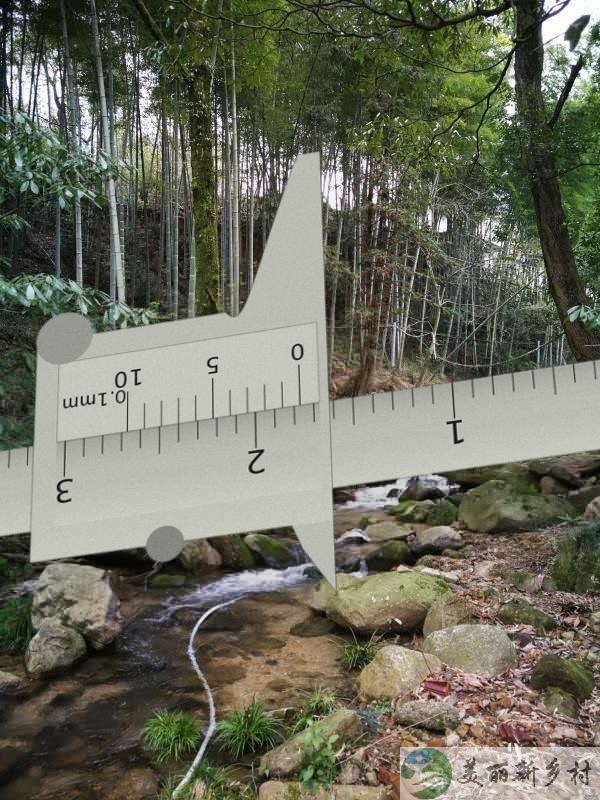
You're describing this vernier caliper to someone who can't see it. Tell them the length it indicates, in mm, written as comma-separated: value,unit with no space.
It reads 17.7,mm
